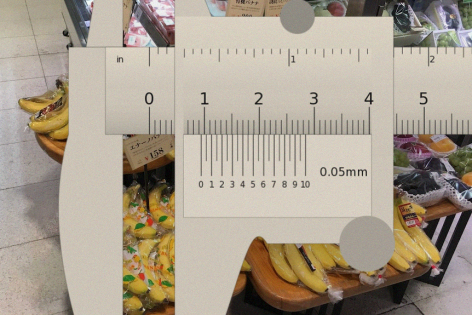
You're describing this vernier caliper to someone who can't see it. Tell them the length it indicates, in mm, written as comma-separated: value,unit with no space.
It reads 9.4,mm
